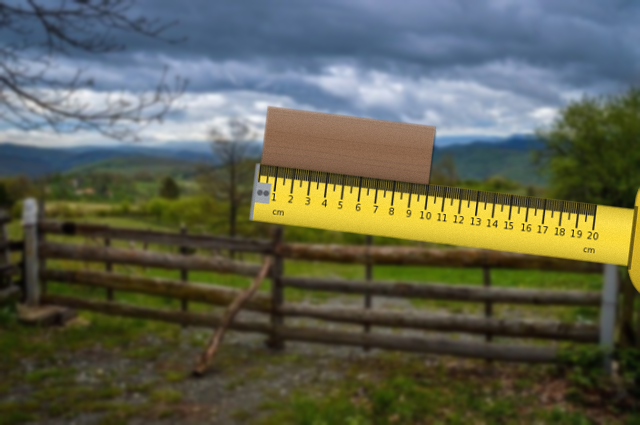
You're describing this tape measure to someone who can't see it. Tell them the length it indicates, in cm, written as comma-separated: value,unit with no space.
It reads 10,cm
